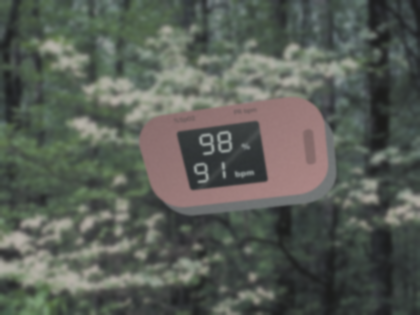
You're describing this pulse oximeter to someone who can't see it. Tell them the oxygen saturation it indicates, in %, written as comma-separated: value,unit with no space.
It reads 98,%
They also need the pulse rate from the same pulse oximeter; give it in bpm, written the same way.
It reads 91,bpm
